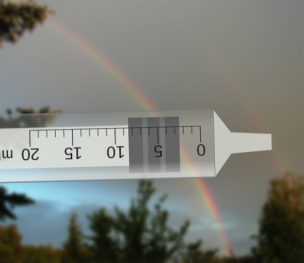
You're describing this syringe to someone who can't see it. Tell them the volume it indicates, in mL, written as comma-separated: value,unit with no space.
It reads 2.5,mL
